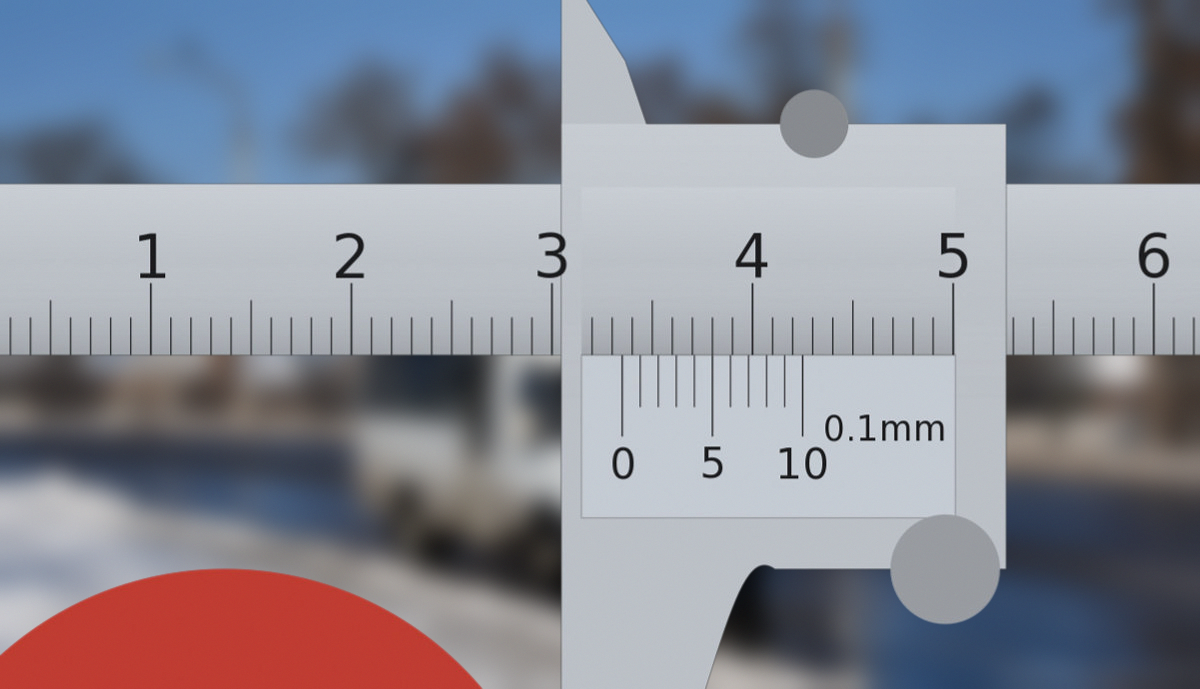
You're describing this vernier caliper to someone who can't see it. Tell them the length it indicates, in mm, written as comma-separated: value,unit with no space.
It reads 33.5,mm
